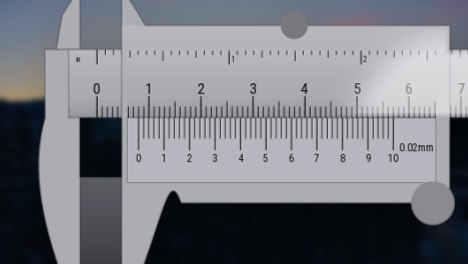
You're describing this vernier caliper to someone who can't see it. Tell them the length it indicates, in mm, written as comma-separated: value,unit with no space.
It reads 8.0,mm
